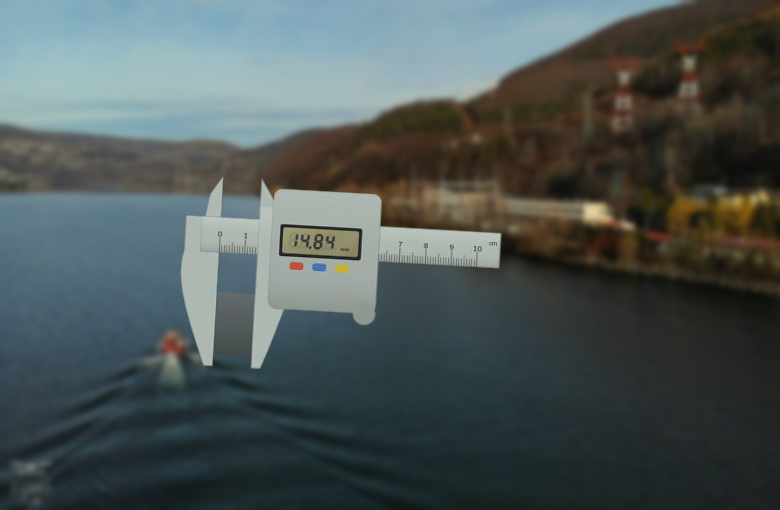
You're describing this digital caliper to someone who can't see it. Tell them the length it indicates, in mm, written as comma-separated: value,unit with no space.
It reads 14.84,mm
